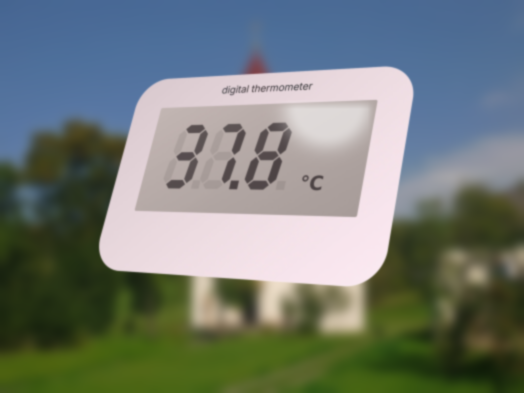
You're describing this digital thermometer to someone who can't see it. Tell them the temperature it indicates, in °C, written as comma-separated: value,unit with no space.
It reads 37.8,°C
